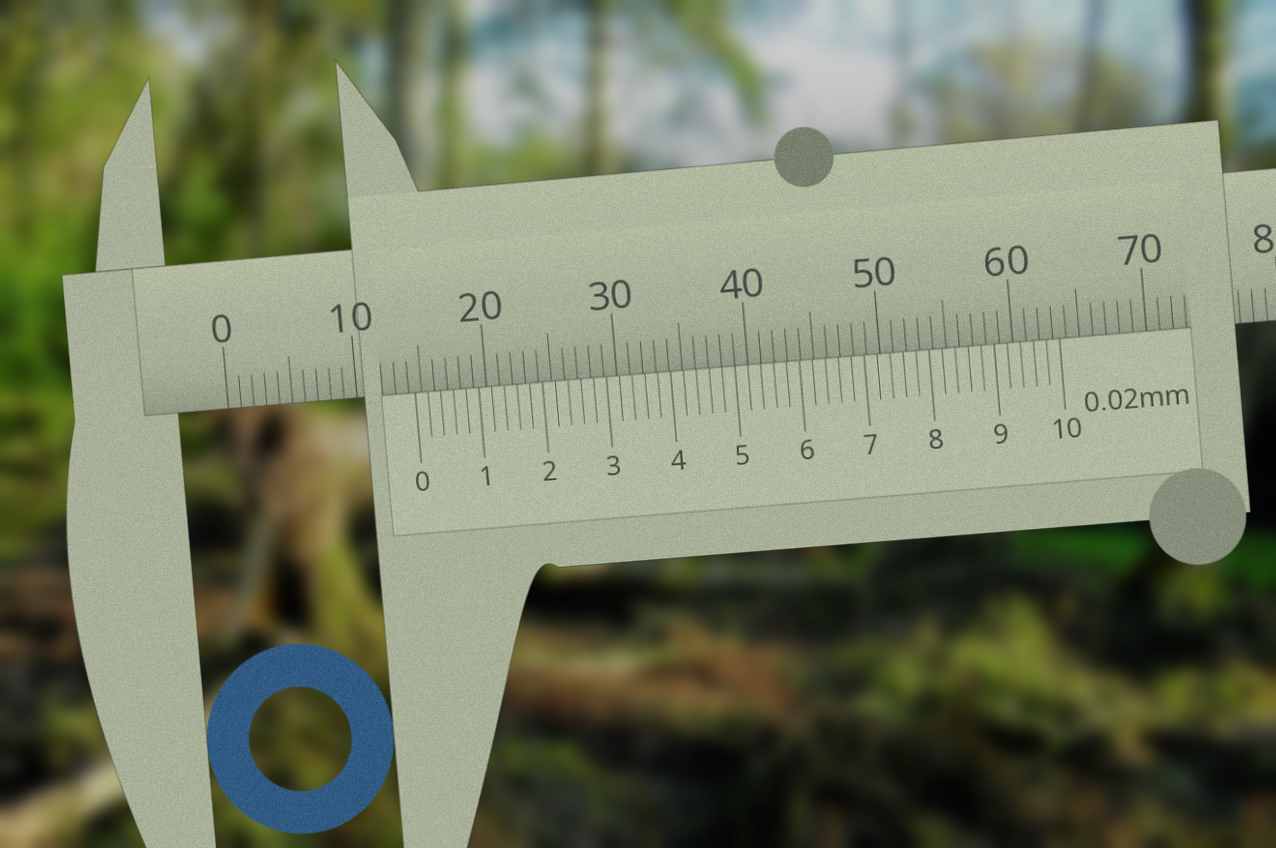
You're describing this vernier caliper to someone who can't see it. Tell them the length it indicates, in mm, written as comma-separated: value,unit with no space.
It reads 14.5,mm
